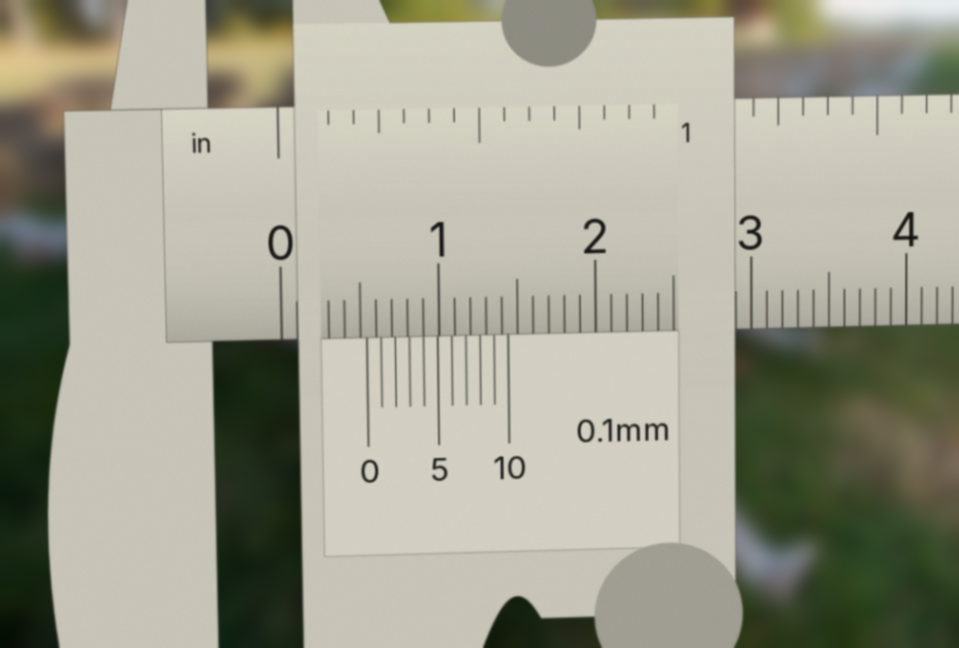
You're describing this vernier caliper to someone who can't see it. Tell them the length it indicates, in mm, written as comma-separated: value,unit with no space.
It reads 5.4,mm
